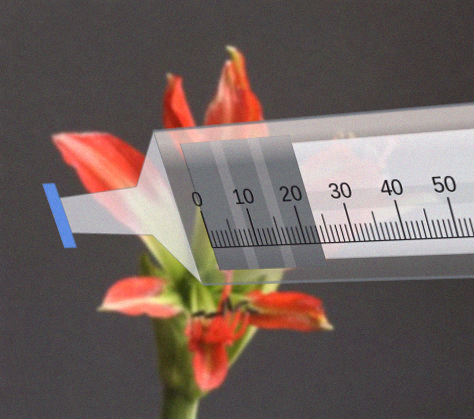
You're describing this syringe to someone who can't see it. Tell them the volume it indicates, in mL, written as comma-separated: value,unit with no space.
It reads 0,mL
